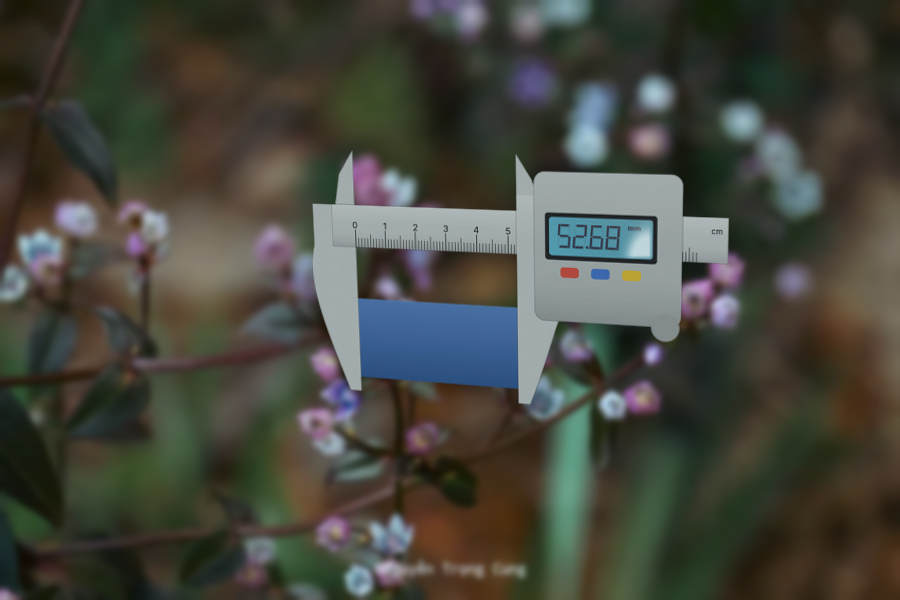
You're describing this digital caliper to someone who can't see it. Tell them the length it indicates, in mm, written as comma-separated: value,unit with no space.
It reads 52.68,mm
